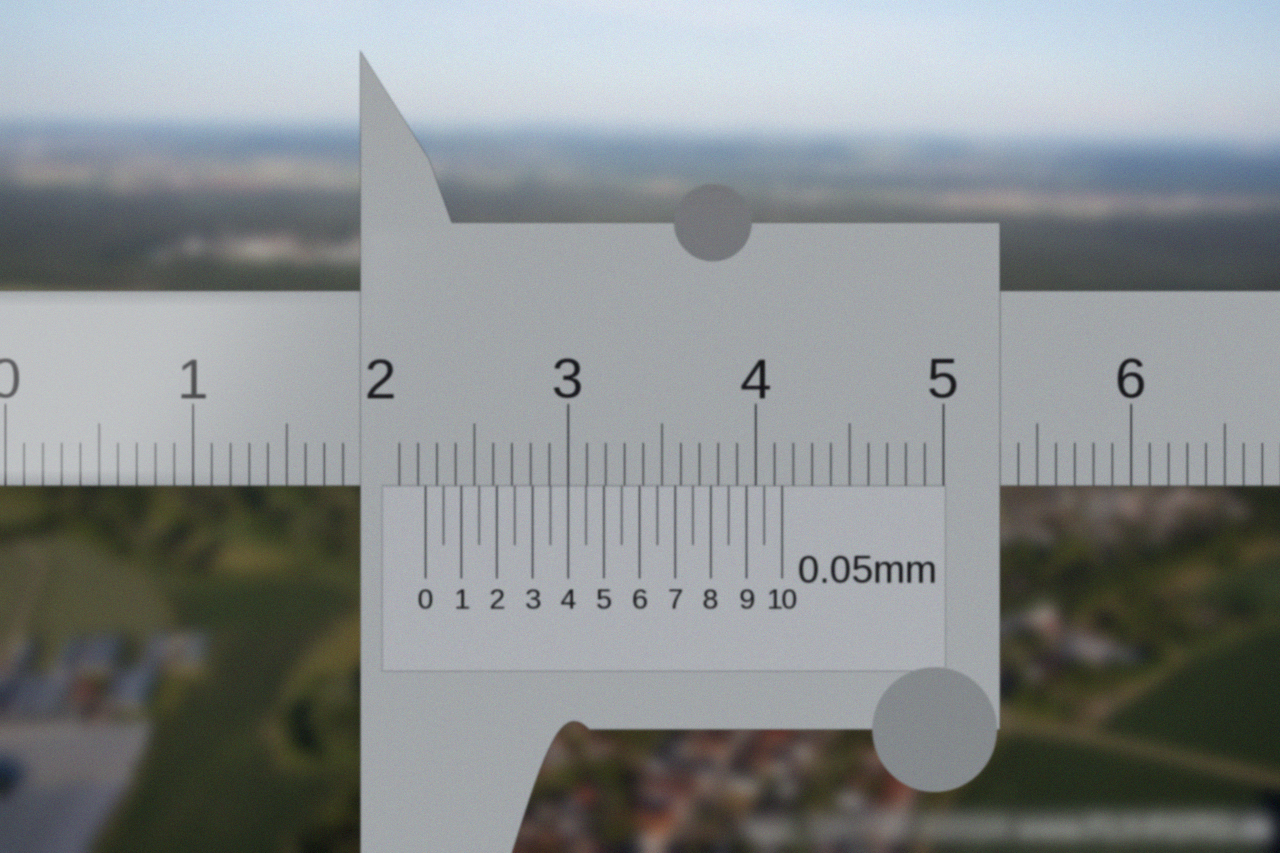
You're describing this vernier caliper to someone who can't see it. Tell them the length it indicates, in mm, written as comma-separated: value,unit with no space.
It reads 22.4,mm
